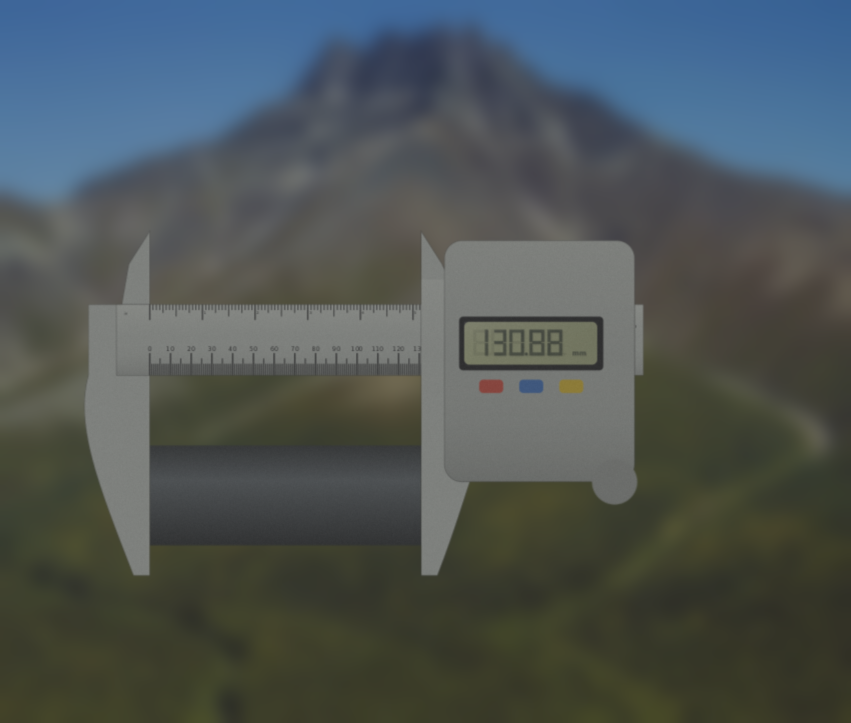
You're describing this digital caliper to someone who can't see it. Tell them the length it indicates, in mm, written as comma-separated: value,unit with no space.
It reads 130.88,mm
